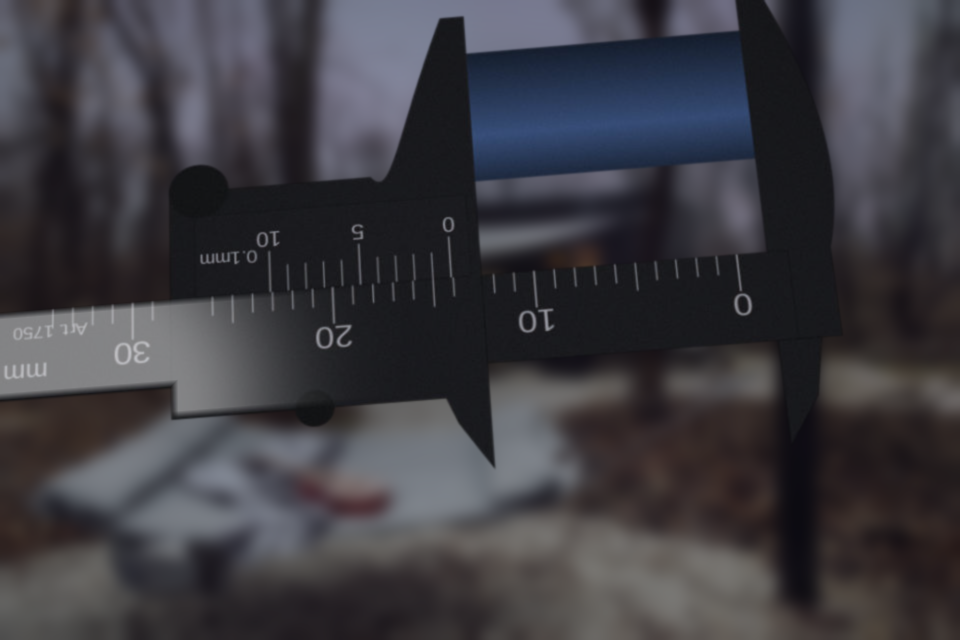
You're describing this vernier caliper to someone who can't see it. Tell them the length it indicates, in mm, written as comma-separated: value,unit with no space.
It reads 14.1,mm
